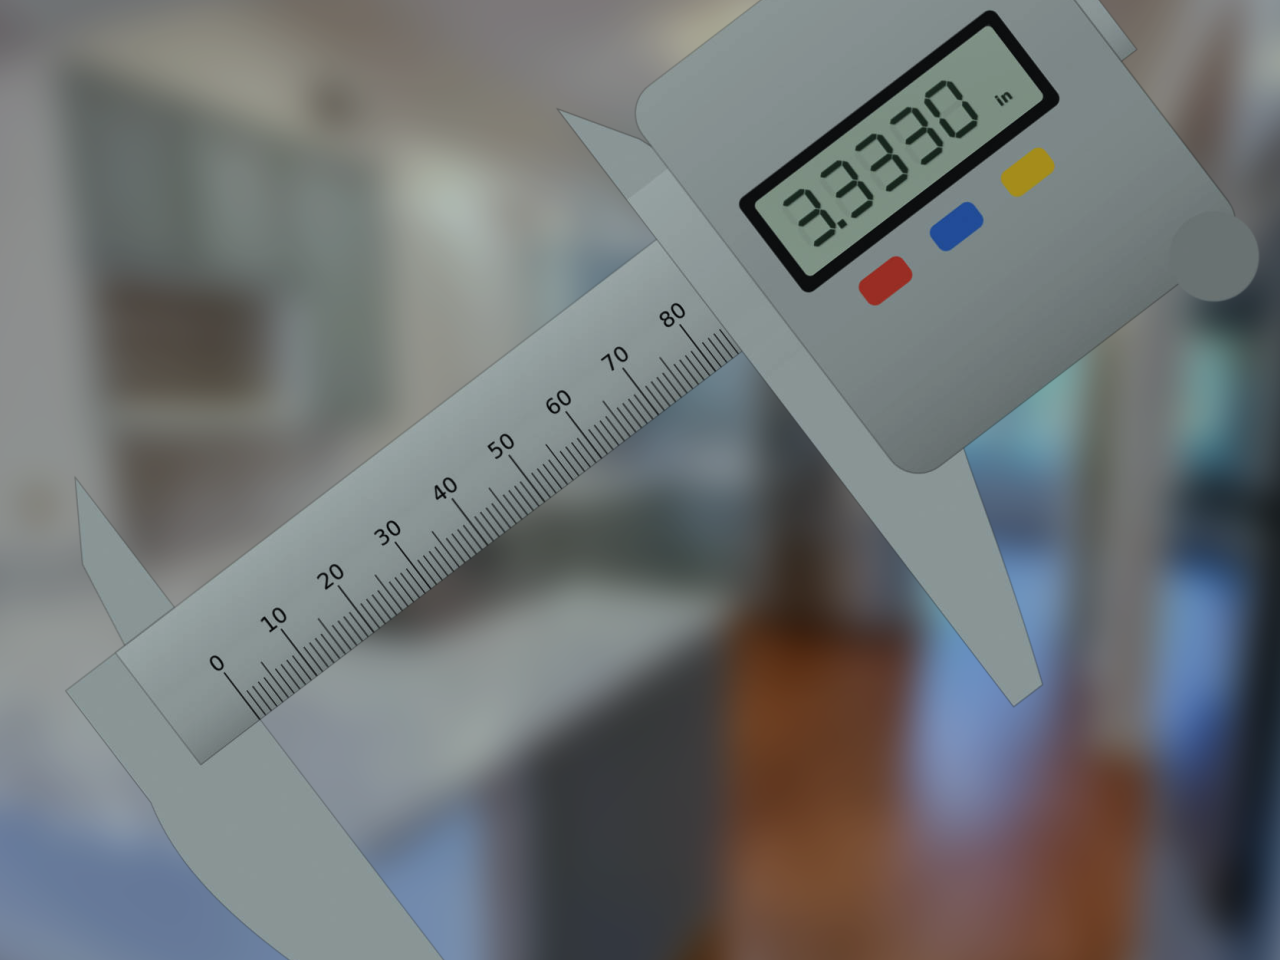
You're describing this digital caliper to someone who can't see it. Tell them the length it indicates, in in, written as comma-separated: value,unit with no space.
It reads 3.3330,in
